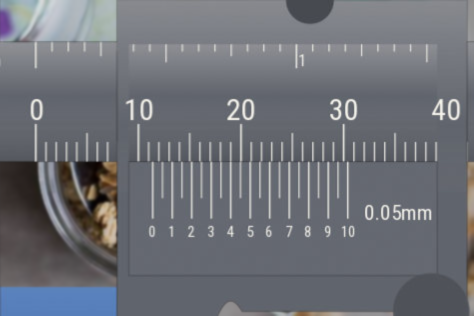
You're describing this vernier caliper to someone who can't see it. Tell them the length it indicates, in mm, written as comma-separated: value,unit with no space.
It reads 11.4,mm
